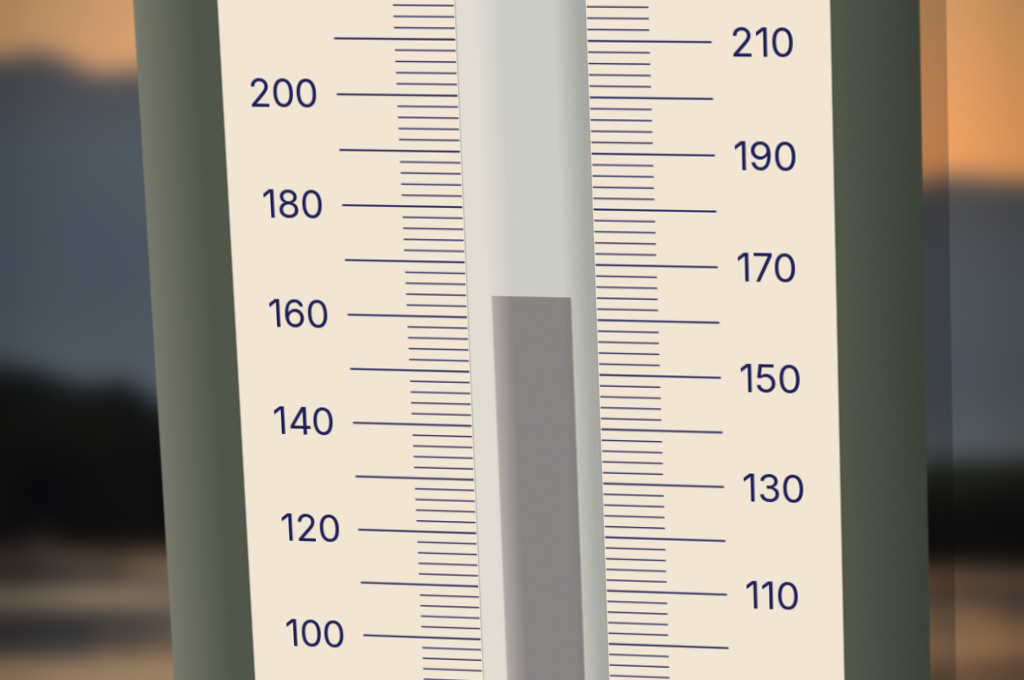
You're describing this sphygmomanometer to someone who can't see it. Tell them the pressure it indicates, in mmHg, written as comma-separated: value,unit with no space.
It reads 164,mmHg
